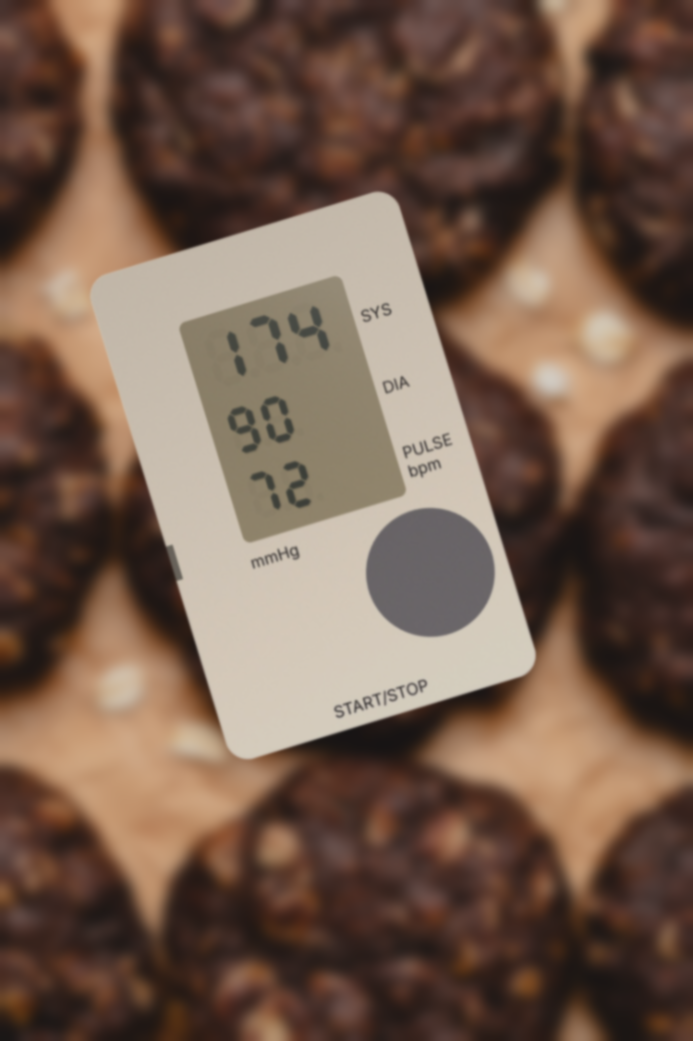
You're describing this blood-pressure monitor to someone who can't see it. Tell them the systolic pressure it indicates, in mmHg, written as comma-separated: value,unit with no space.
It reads 174,mmHg
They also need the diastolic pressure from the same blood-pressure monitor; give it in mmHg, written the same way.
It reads 90,mmHg
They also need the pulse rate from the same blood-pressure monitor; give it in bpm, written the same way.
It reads 72,bpm
